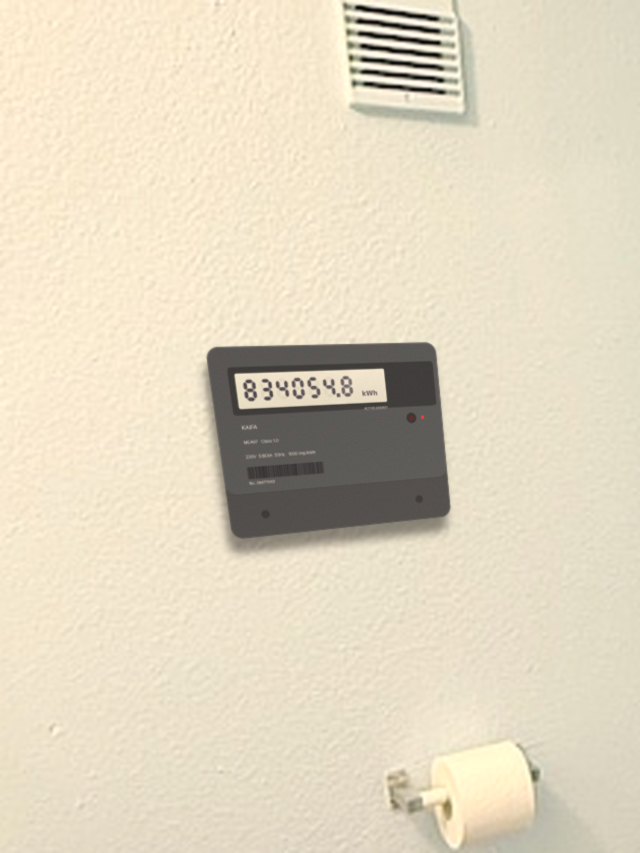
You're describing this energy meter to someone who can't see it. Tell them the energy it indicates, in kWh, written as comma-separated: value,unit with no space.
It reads 834054.8,kWh
